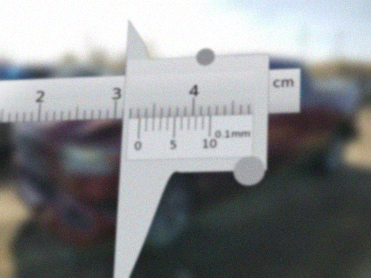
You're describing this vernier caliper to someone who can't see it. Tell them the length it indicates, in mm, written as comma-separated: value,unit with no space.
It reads 33.2,mm
